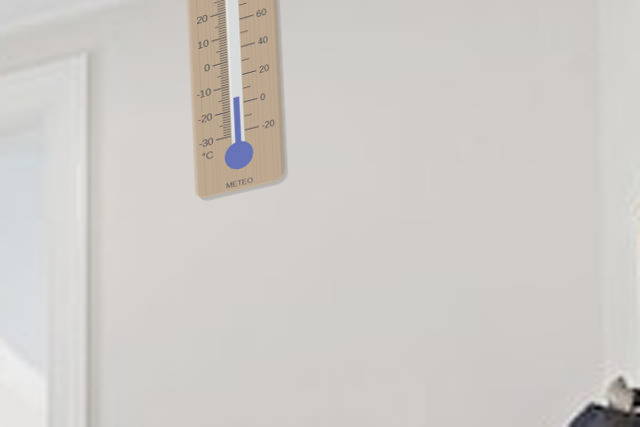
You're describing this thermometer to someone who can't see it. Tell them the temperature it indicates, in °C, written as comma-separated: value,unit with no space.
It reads -15,°C
